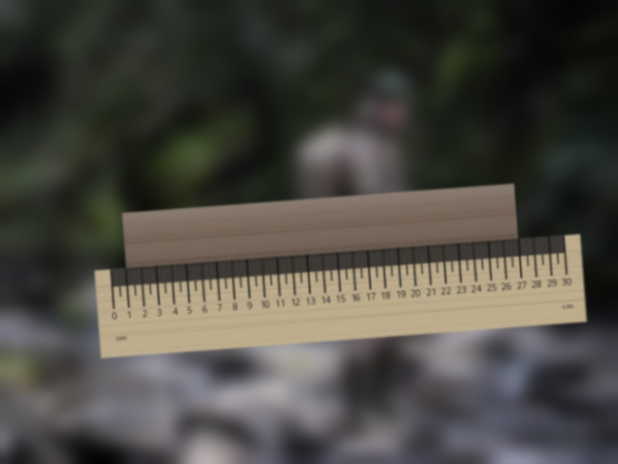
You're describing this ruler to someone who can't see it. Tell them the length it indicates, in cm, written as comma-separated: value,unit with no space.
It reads 26,cm
